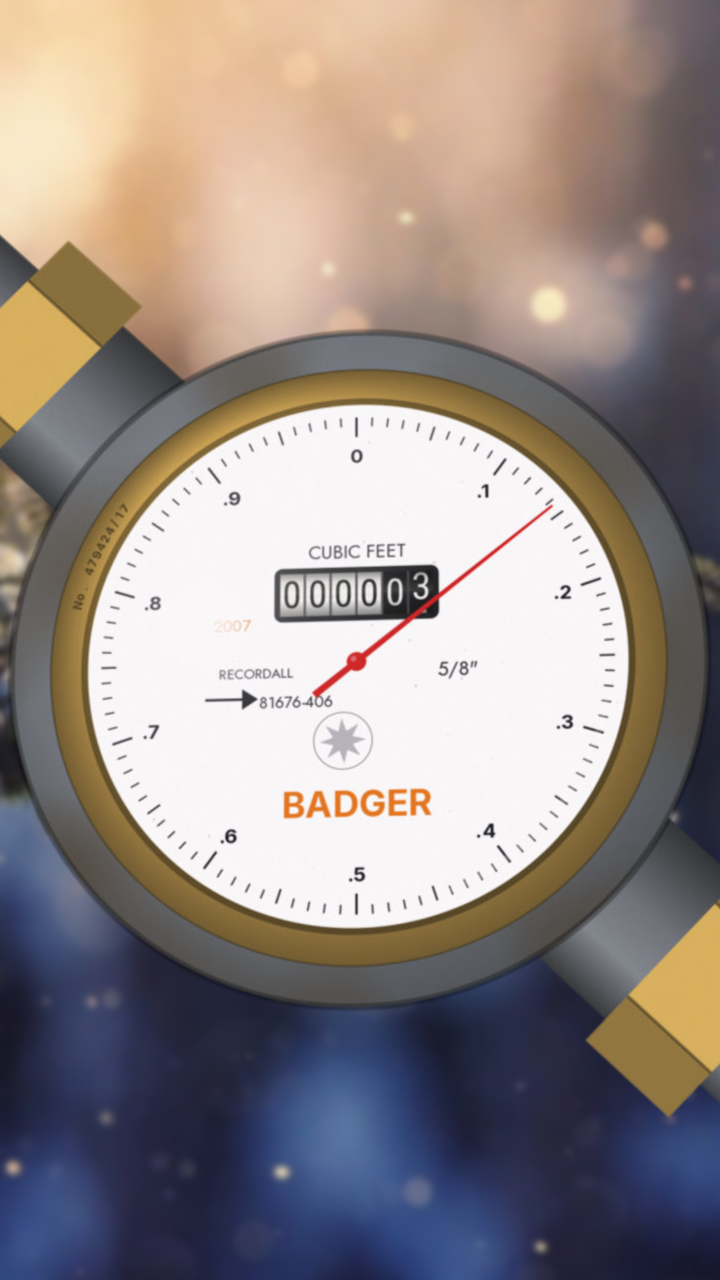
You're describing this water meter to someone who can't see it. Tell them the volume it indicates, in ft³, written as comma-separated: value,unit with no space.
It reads 3.14,ft³
